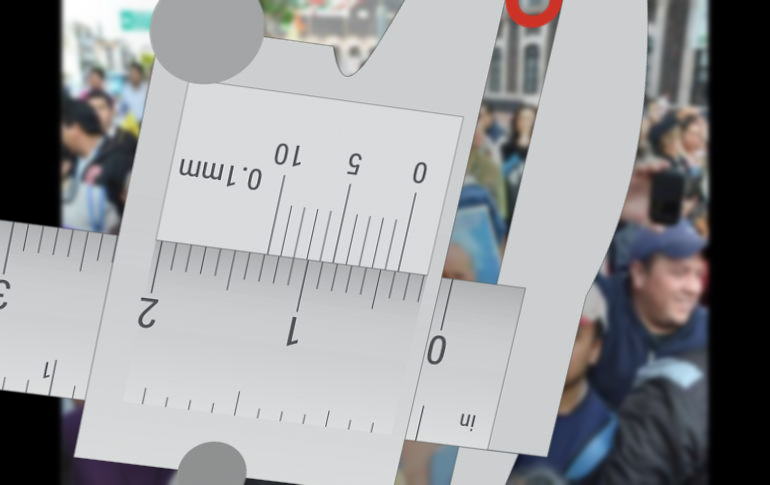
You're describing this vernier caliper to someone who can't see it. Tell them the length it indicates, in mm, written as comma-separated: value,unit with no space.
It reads 3.8,mm
